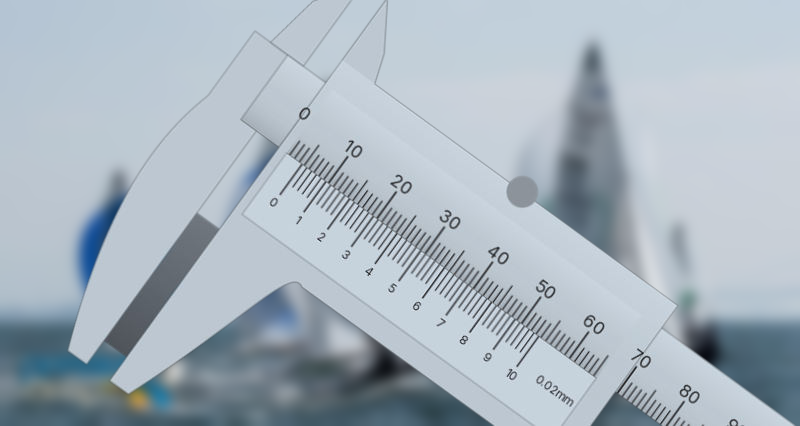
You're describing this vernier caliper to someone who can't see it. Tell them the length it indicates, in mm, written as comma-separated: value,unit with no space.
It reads 4.6,mm
